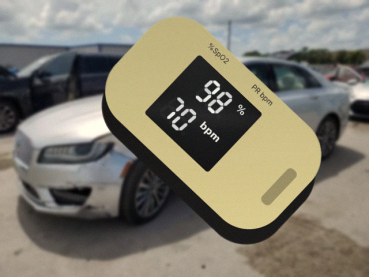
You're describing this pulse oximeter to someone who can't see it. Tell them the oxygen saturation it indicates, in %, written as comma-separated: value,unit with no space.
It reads 98,%
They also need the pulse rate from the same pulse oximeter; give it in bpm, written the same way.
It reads 70,bpm
